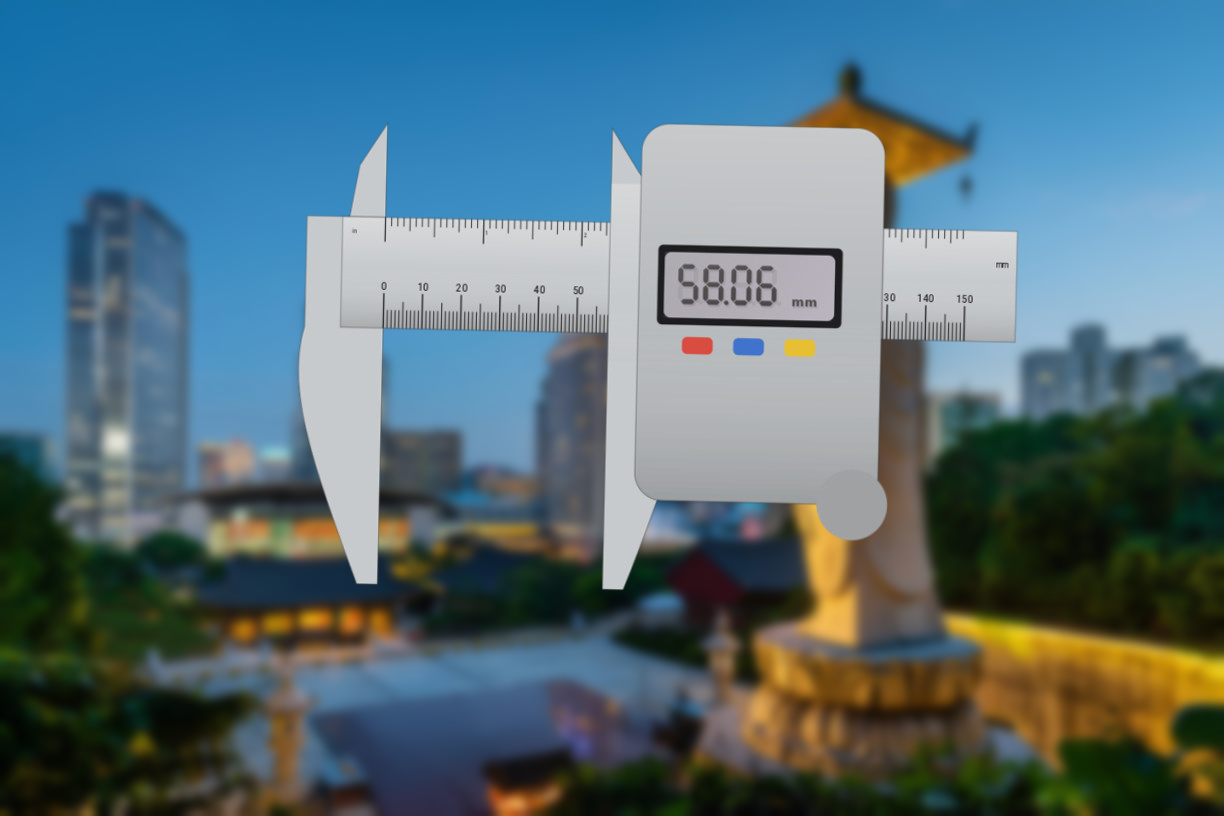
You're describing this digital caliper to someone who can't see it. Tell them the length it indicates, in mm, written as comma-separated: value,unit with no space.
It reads 58.06,mm
